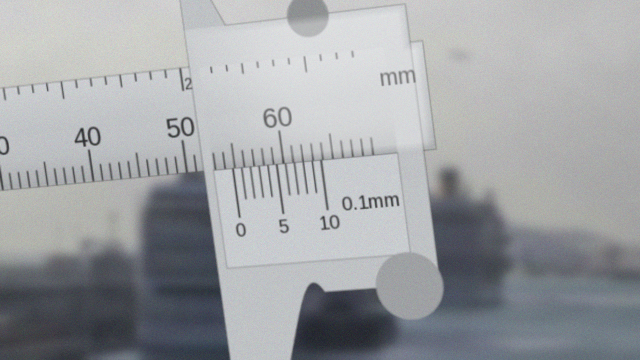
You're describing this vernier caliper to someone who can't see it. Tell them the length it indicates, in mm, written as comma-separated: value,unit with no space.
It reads 54.8,mm
